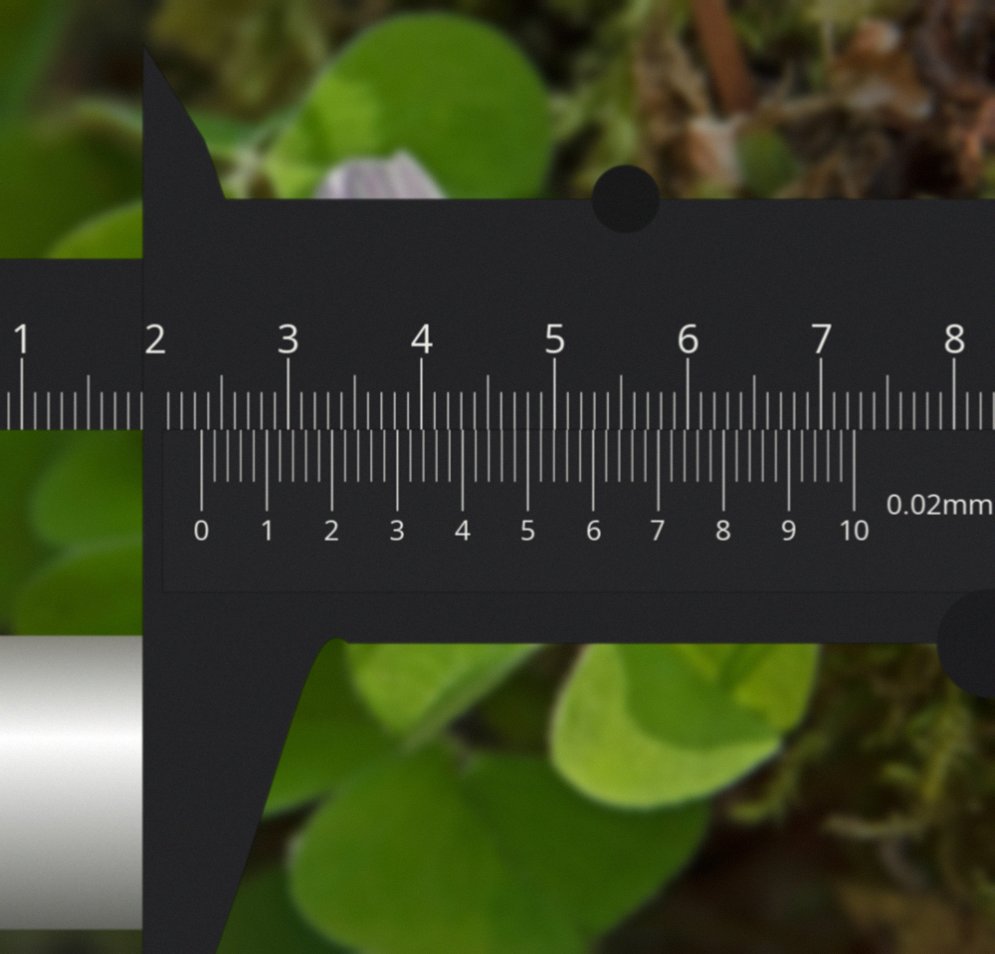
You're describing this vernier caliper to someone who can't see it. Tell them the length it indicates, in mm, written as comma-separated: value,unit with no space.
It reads 23.5,mm
